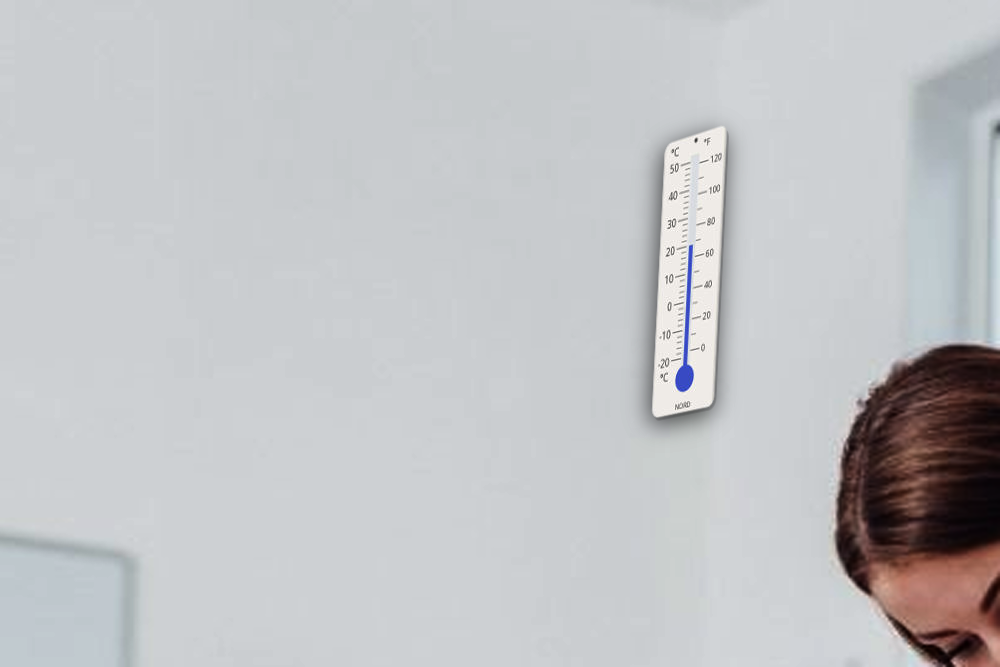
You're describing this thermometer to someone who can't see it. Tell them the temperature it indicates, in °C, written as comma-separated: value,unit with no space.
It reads 20,°C
